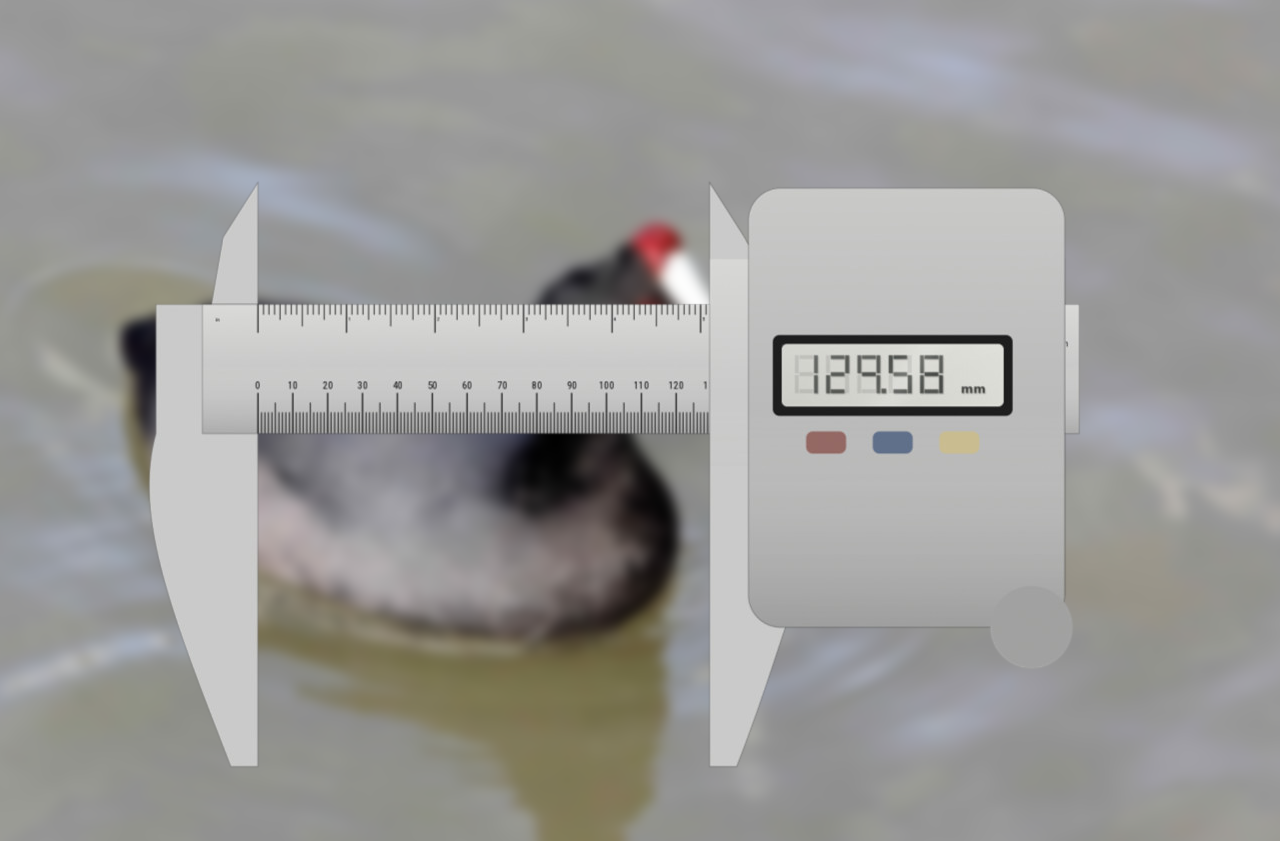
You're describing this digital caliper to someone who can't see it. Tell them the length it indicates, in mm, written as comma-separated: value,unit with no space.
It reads 129.58,mm
